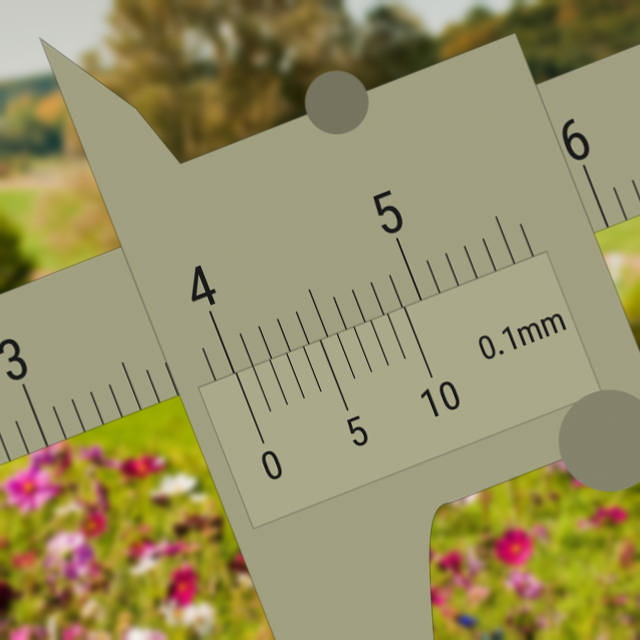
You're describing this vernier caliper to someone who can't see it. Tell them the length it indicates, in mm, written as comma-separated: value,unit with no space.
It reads 40.1,mm
